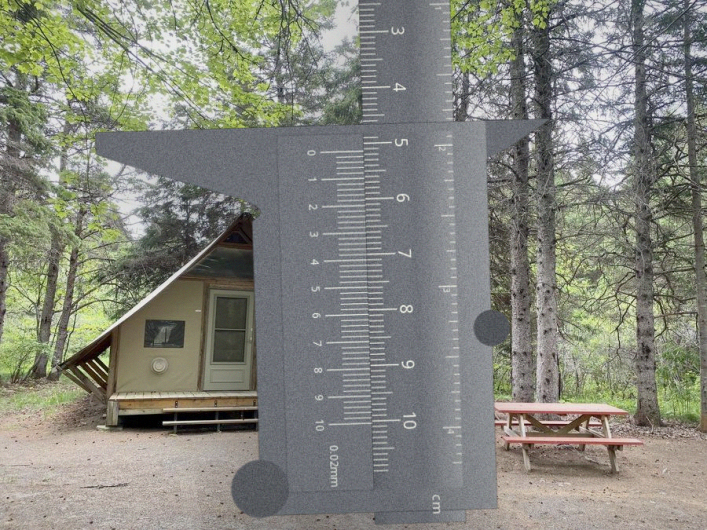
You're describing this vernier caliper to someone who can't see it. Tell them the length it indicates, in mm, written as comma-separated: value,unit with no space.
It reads 51.4,mm
